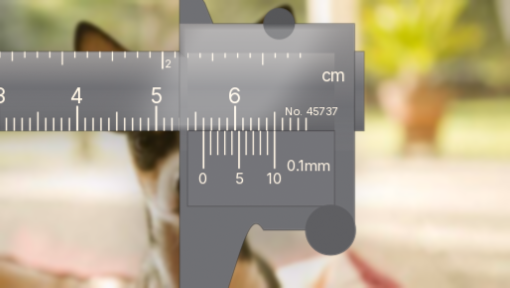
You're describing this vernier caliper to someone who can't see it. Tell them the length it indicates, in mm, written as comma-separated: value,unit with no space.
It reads 56.0,mm
